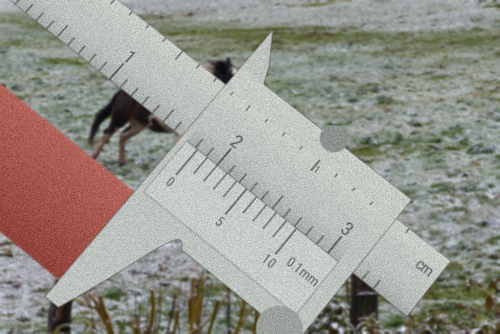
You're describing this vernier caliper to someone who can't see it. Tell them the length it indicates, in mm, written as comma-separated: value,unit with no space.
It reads 18.2,mm
